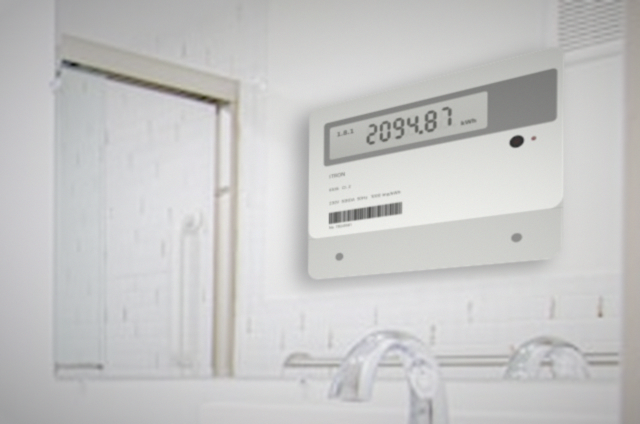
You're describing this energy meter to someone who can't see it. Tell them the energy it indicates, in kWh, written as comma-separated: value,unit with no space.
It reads 2094.87,kWh
